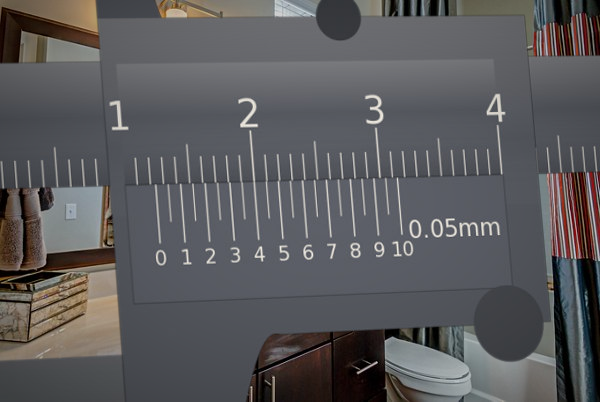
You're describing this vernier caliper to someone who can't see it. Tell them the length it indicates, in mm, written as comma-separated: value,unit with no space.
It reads 12.4,mm
